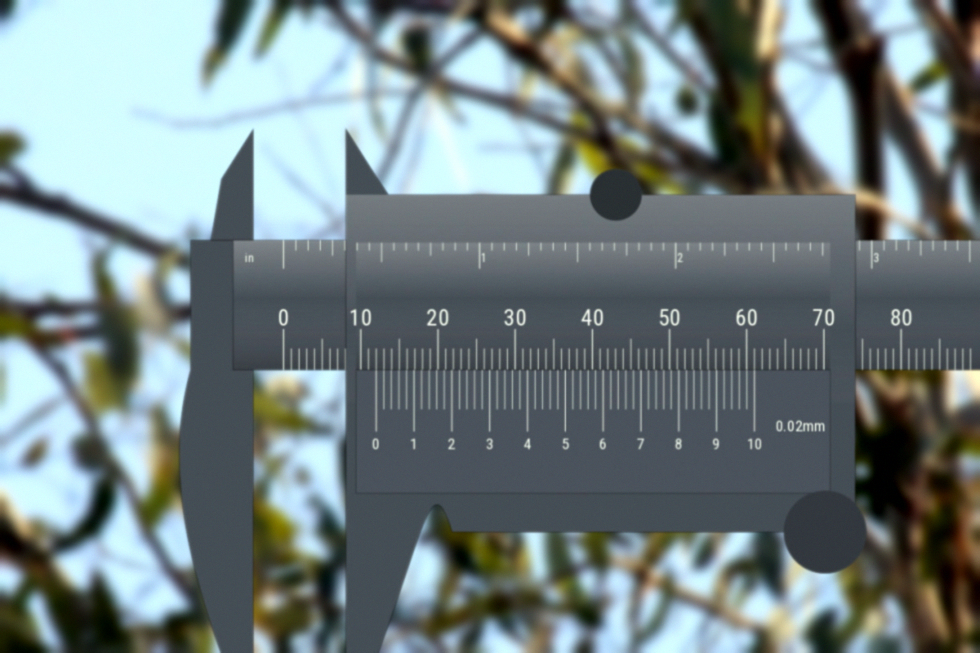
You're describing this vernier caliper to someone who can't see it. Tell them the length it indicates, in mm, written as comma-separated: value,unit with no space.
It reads 12.0,mm
